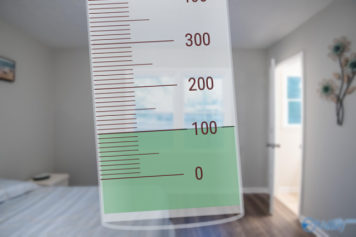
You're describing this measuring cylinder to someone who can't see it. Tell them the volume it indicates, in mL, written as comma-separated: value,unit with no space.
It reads 100,mL
